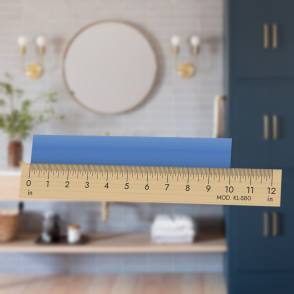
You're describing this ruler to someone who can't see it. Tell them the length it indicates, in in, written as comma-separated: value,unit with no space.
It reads 10,in
